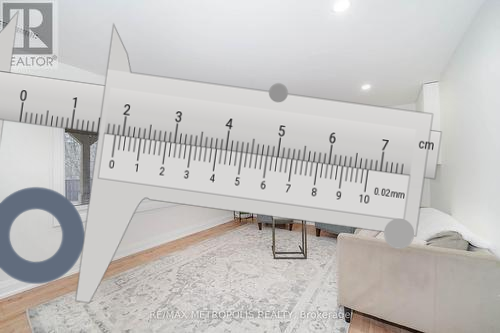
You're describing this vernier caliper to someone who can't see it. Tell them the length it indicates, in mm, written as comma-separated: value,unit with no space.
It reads 18.5,mm
